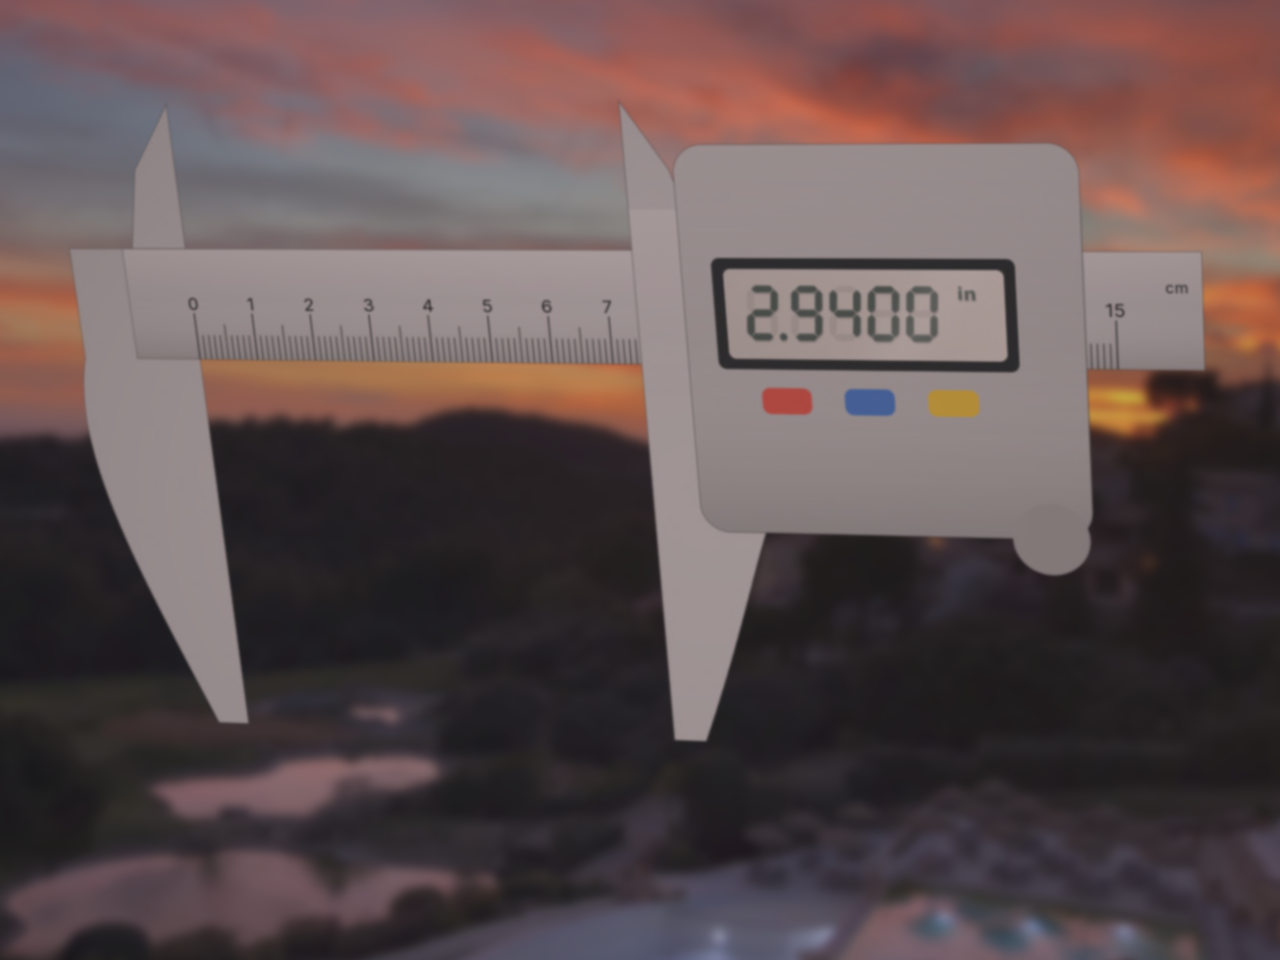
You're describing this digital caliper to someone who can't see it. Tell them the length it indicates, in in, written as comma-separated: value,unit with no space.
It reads 2.9400,in
